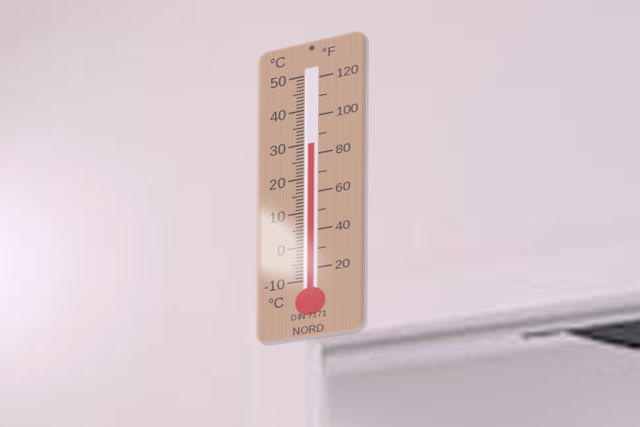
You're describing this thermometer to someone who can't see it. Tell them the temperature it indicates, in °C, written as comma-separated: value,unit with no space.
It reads 30,°C
